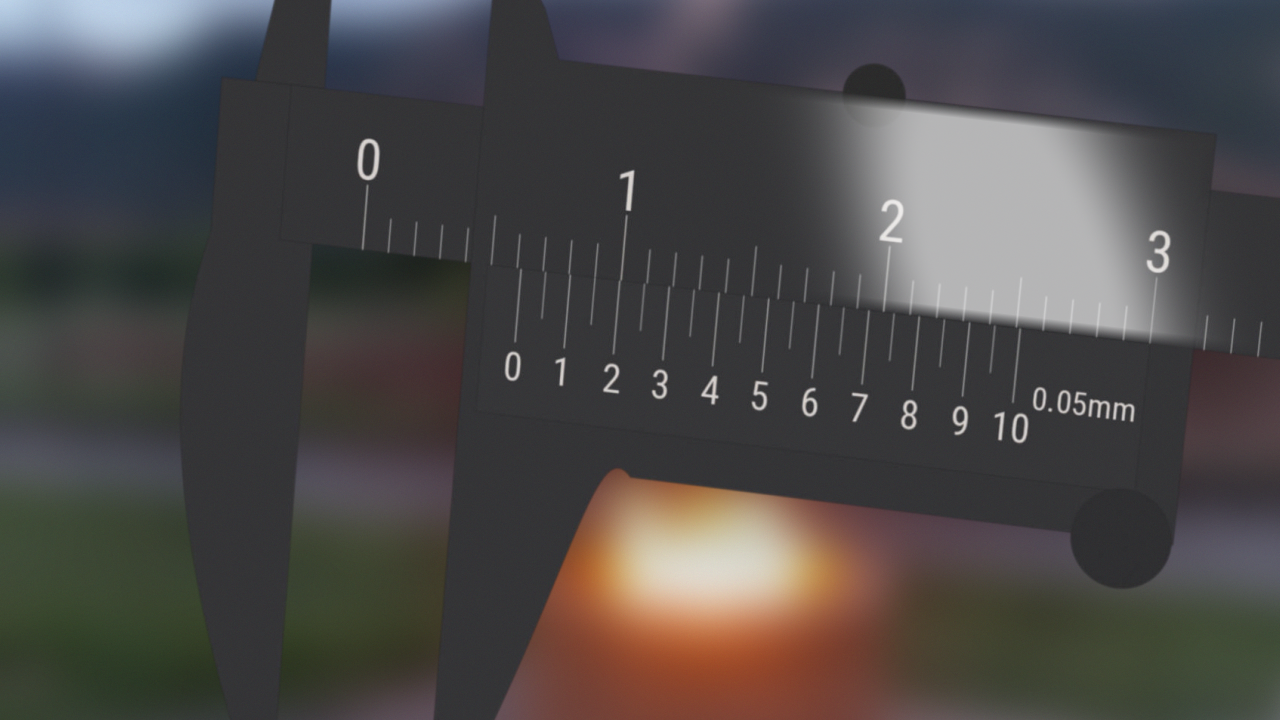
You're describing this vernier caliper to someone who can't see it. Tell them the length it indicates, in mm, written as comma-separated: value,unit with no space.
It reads 6.15,mm
